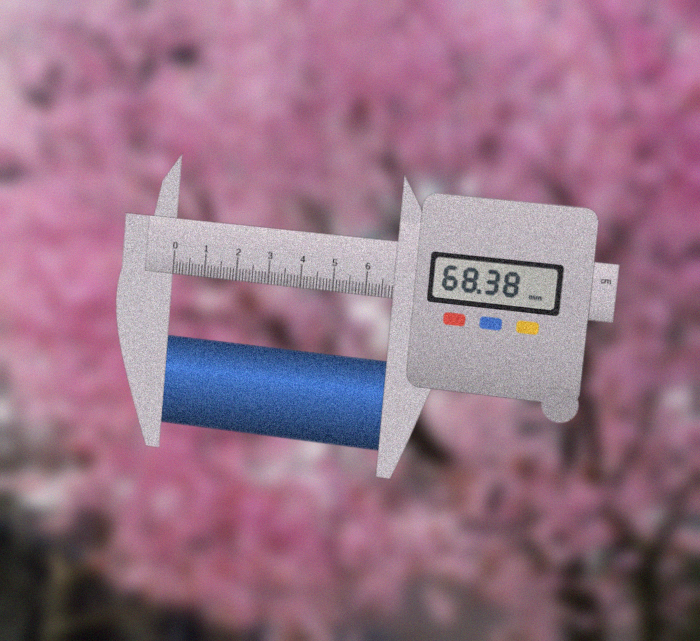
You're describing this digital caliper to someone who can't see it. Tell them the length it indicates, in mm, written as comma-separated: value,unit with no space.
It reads 68.38,mm
